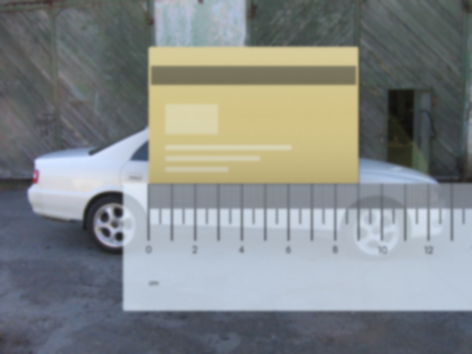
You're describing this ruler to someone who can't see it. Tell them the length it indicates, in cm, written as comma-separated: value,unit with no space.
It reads 9,cm
